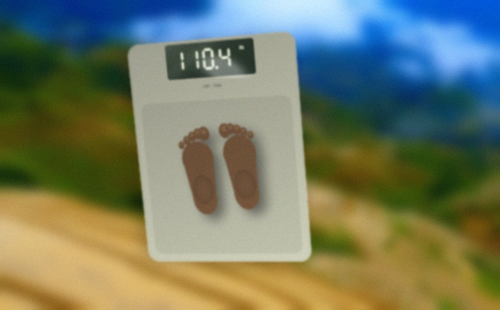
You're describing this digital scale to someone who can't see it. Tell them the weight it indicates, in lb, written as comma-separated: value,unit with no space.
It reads 110.4,lb
